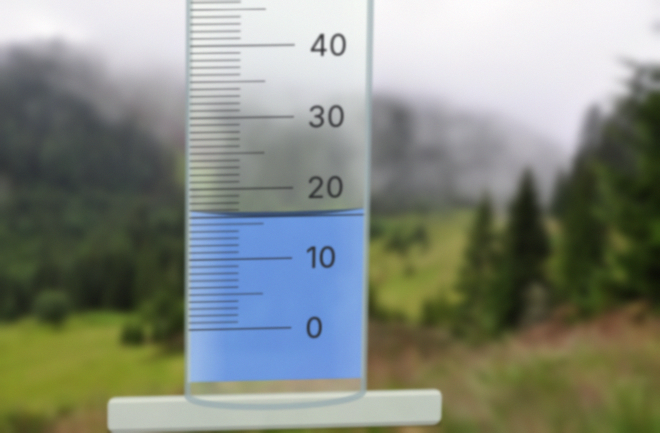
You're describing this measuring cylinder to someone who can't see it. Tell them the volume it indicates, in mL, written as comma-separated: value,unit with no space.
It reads 16,mL
